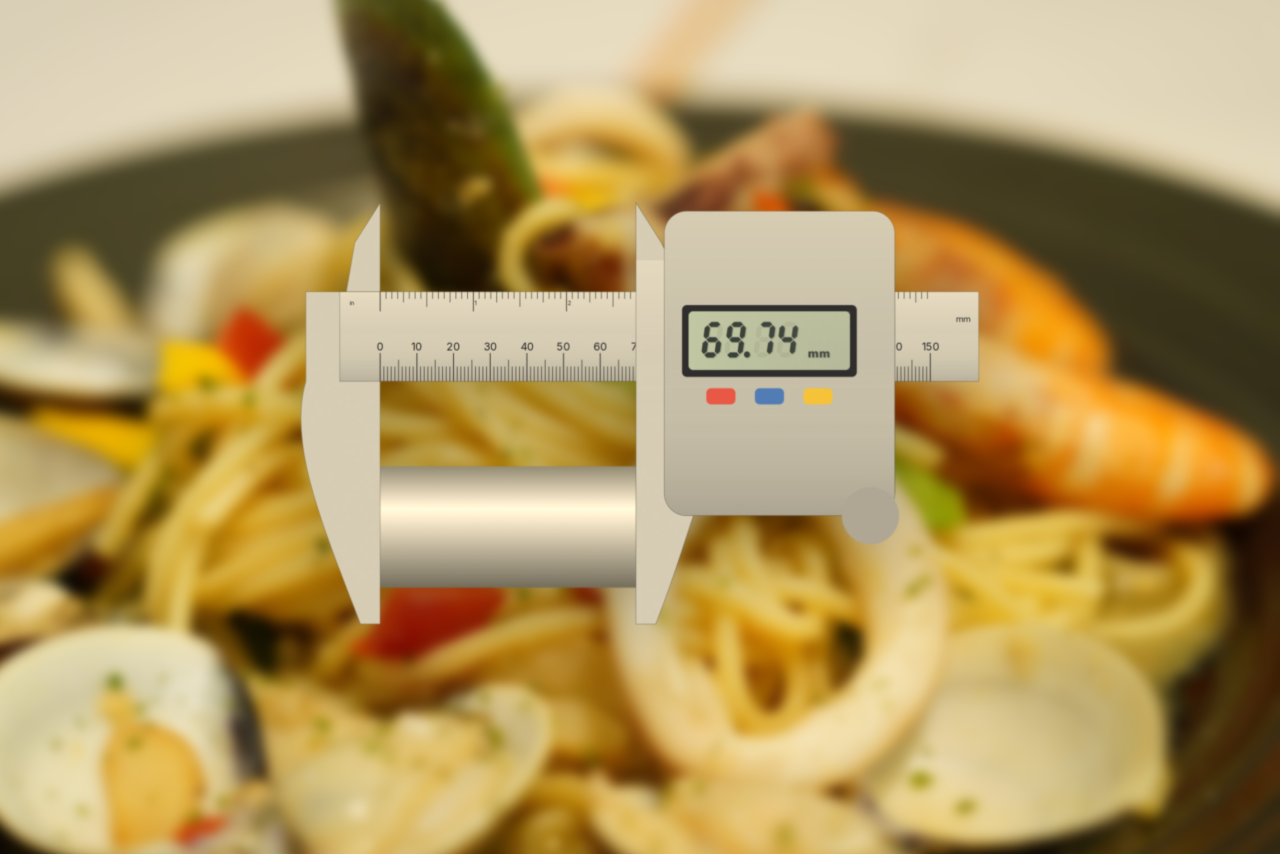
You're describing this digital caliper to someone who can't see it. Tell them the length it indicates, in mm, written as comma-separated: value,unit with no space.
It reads 69.74,mm
